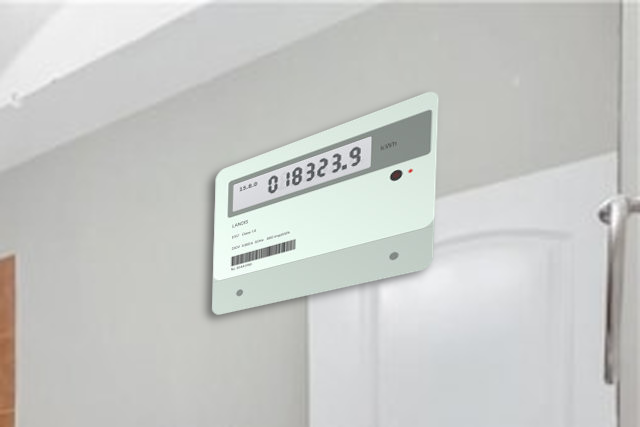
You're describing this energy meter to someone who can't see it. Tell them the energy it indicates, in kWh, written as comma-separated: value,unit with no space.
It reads 18323.9,kWh
